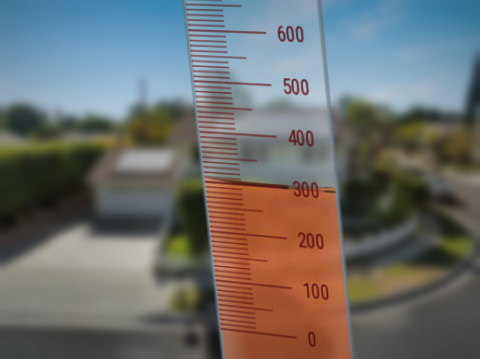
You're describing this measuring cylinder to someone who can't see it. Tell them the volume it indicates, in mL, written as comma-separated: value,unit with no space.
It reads 300,mL
